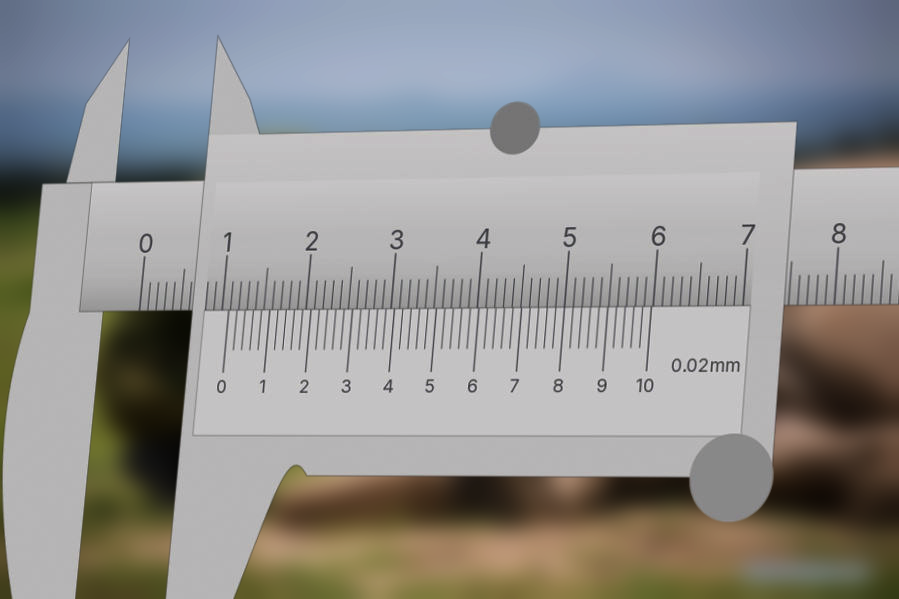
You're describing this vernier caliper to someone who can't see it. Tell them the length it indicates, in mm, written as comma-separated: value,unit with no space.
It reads 10.8,mm
